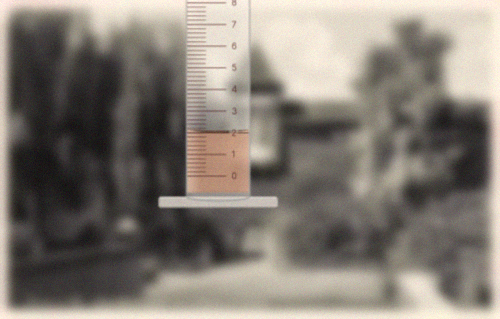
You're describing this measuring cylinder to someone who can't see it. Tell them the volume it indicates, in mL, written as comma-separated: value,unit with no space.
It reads 2,mL
